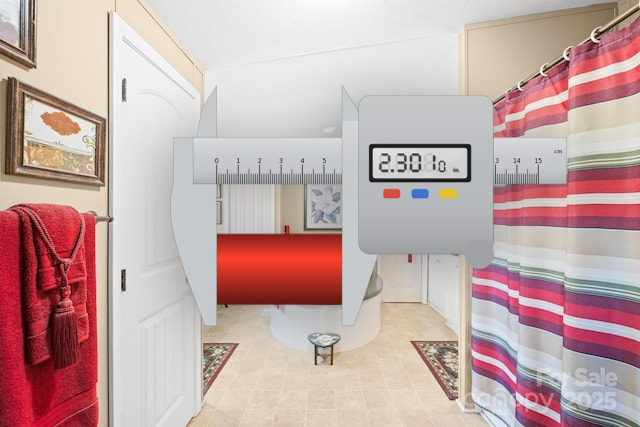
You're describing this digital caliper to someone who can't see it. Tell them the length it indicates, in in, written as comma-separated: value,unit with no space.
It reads 2.3010,in
